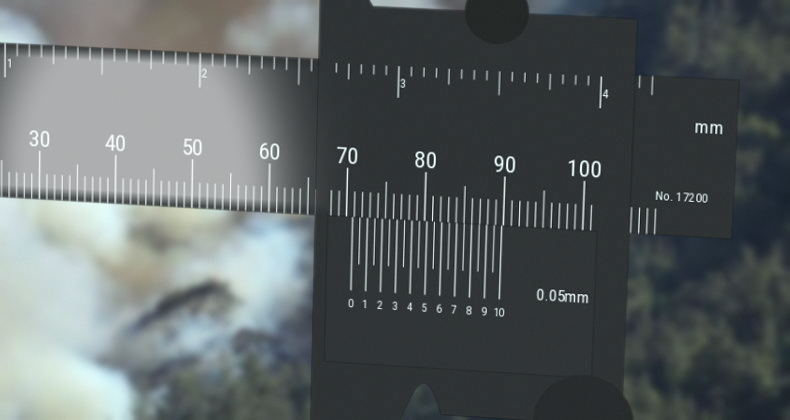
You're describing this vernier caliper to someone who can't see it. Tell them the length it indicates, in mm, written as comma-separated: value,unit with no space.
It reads 70.8,mm
